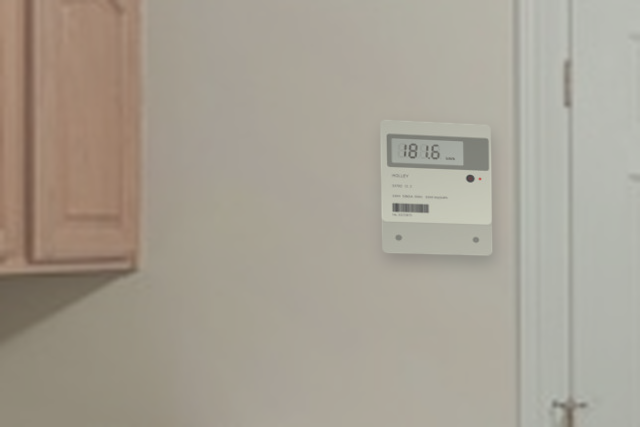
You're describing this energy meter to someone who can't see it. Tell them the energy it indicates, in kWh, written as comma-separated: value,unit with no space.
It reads 181.6,kWh
